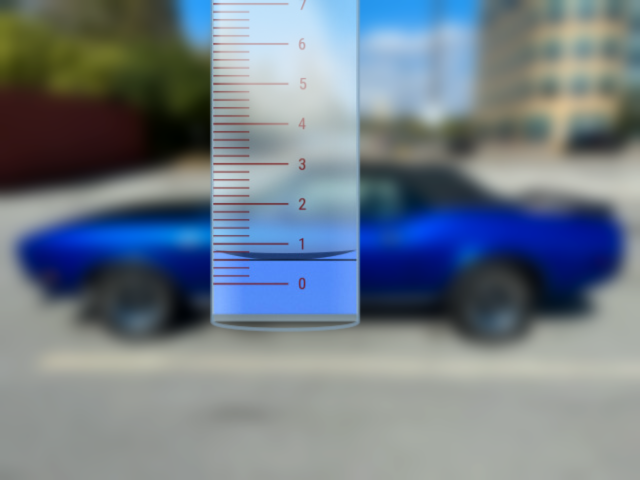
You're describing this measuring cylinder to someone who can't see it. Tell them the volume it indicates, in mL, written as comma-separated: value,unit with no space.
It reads 0.6,mL
